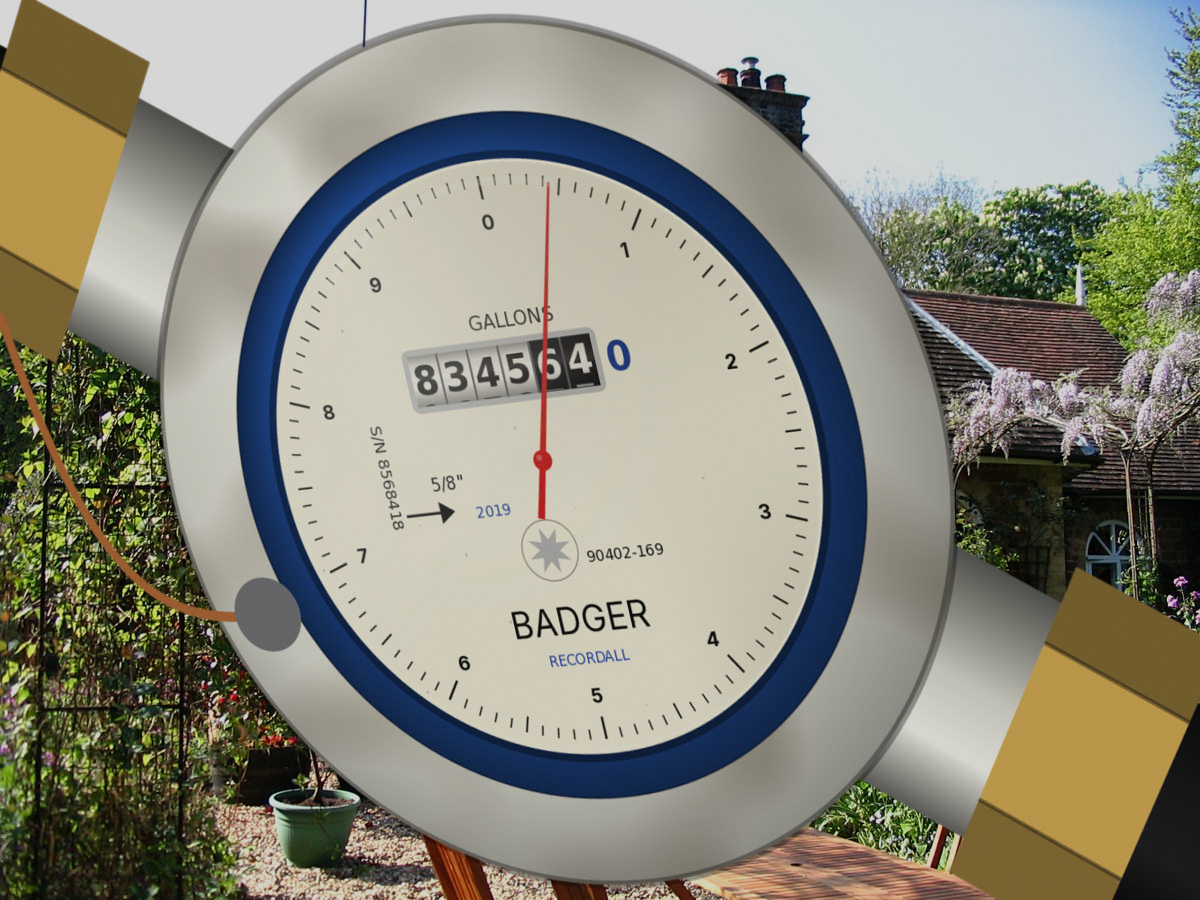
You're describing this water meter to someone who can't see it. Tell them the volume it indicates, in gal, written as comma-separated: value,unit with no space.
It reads 8345640.4,gal
